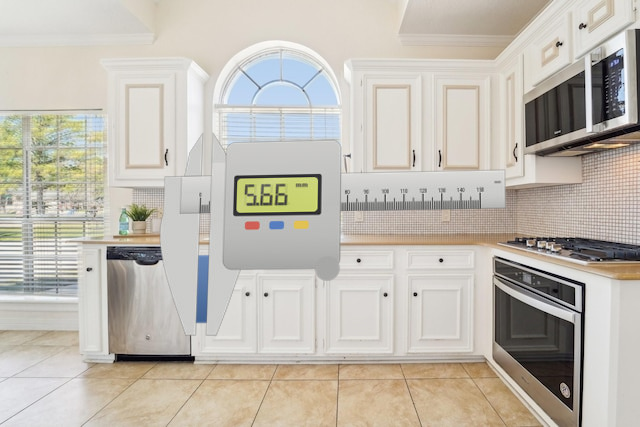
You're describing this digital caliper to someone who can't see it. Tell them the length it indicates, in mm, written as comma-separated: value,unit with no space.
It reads 5.66,mm
